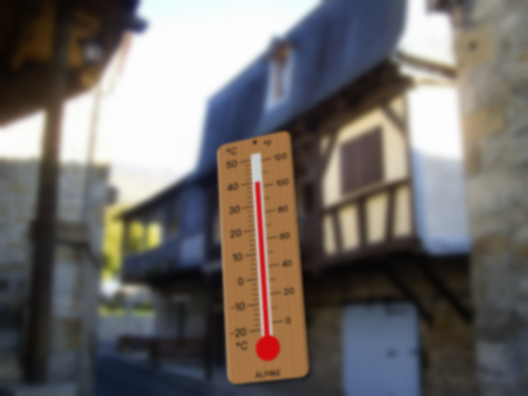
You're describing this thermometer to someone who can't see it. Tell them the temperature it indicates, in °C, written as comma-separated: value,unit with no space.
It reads 40,°C
